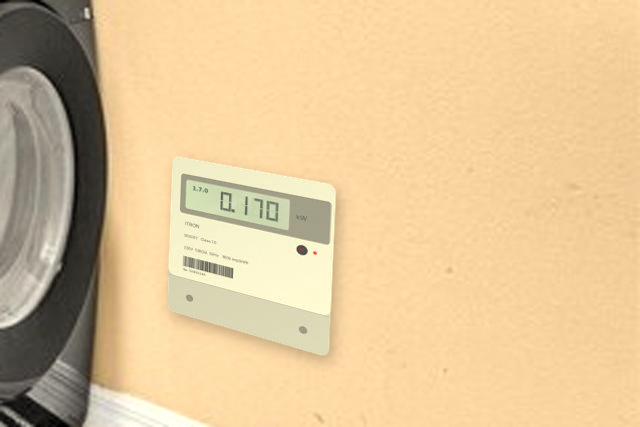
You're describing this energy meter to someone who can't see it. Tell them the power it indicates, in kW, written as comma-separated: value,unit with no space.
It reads 0.170,kW
